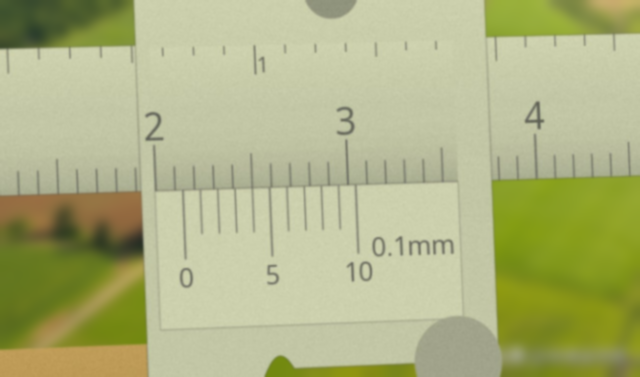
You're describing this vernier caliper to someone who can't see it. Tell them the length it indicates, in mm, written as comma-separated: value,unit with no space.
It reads 21.4,mm
